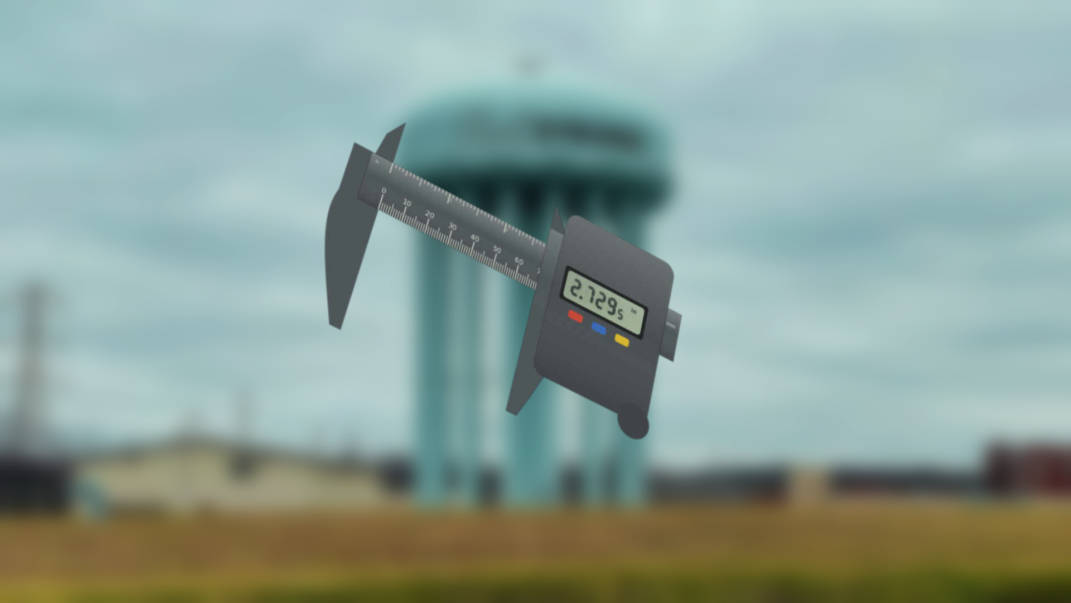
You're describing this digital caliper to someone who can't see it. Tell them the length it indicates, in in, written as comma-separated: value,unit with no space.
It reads 2.7295,in
